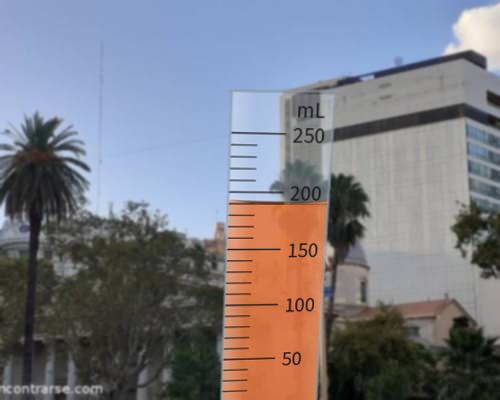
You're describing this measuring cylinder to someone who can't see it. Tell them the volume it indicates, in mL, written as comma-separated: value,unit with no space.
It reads 190,mL
